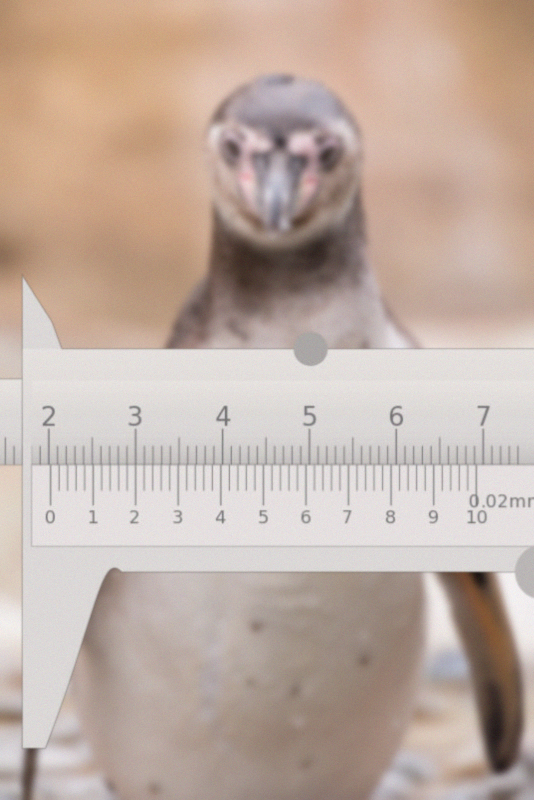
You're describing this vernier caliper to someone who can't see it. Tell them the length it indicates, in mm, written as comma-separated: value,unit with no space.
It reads 20.2,mm
